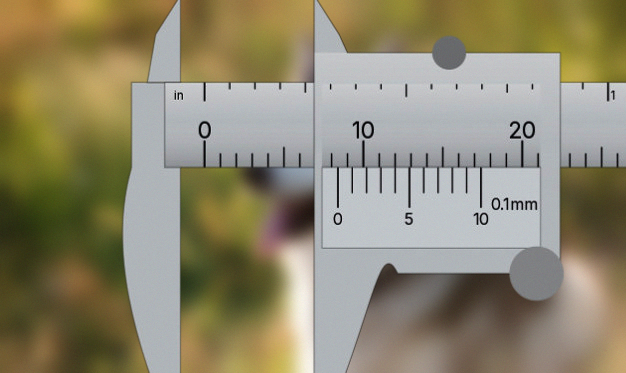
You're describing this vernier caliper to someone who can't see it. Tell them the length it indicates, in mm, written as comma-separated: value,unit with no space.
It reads 8.4,mm
